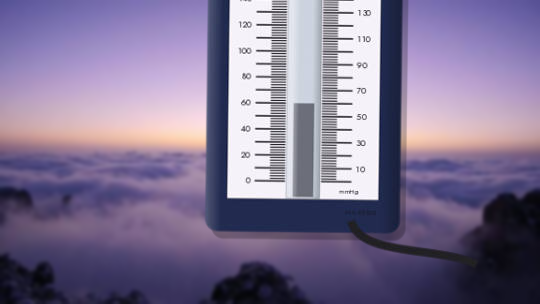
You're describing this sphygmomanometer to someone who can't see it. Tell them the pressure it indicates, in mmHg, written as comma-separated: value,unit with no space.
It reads 60,mmHg
